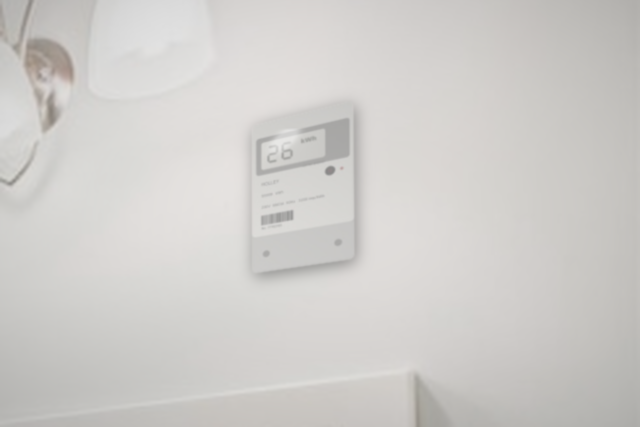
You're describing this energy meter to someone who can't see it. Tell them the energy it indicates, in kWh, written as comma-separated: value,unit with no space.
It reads 26,kWh
